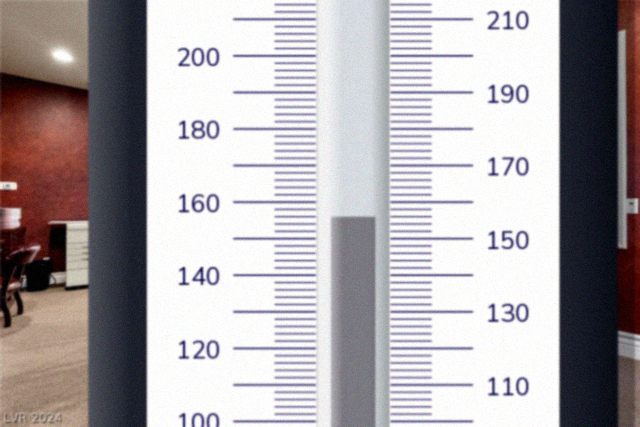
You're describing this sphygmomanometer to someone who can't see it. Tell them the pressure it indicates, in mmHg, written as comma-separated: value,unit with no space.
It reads 156,mmHg
